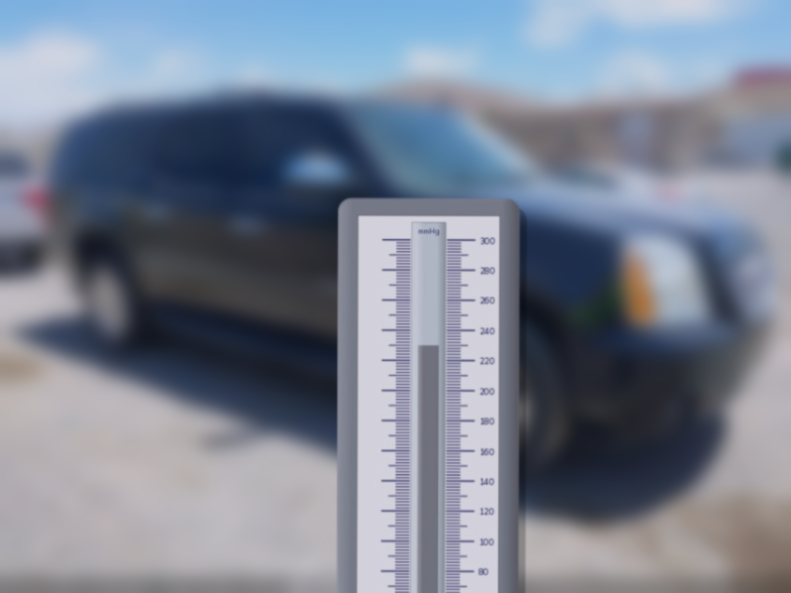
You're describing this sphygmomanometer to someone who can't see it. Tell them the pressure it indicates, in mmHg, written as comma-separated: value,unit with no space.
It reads 230,mmHg
